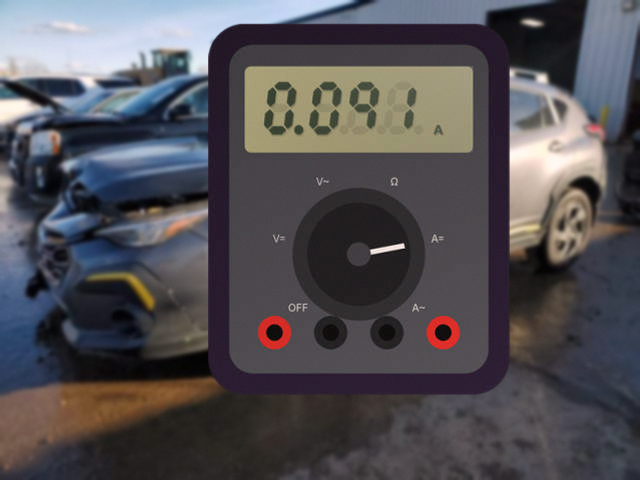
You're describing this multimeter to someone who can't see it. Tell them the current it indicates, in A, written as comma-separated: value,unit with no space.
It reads 0.091,A
